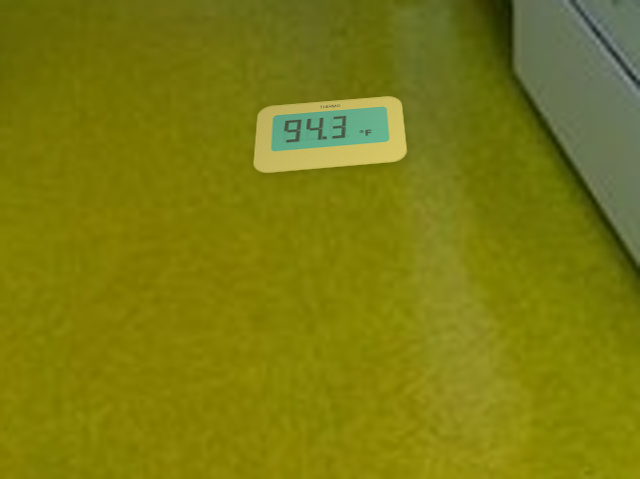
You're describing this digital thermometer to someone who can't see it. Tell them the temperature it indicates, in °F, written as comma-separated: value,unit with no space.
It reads 94.3,°F
